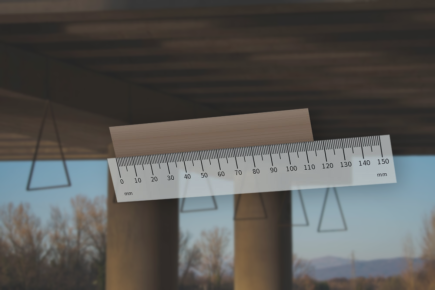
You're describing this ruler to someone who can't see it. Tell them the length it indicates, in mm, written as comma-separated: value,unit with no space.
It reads 115,mm
